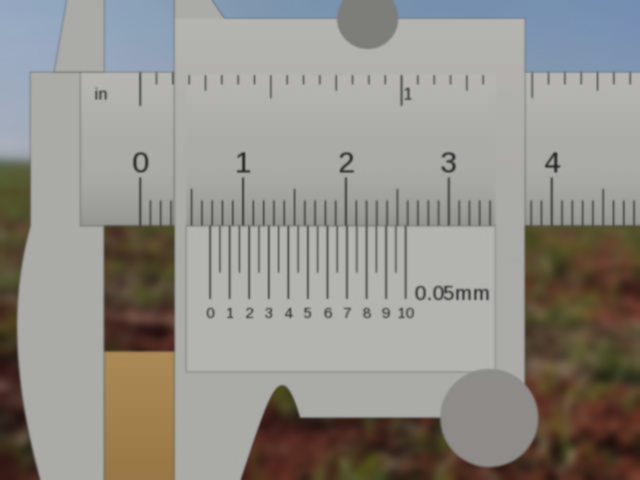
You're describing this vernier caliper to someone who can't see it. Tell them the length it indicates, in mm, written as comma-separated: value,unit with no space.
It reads 6.8,mm
